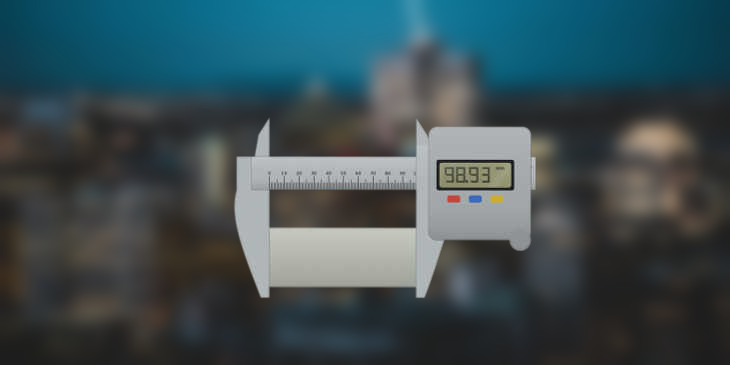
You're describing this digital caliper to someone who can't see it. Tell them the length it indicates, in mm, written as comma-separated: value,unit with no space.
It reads 98.93,mm
